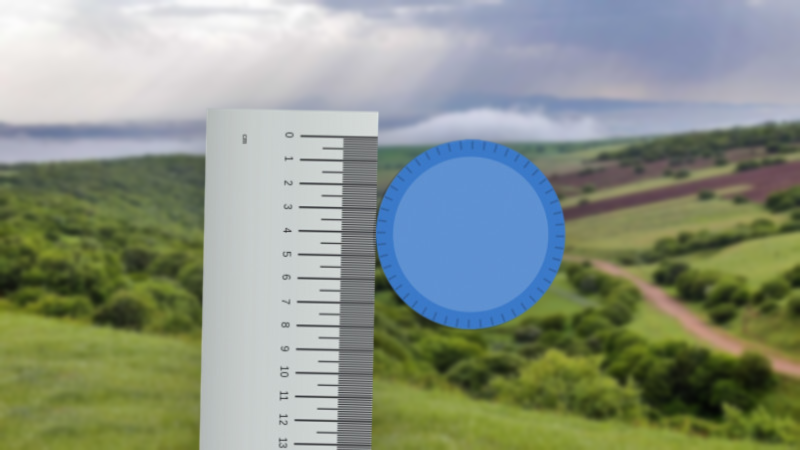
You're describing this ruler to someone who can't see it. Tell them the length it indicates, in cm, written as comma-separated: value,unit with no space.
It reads 8,cm
